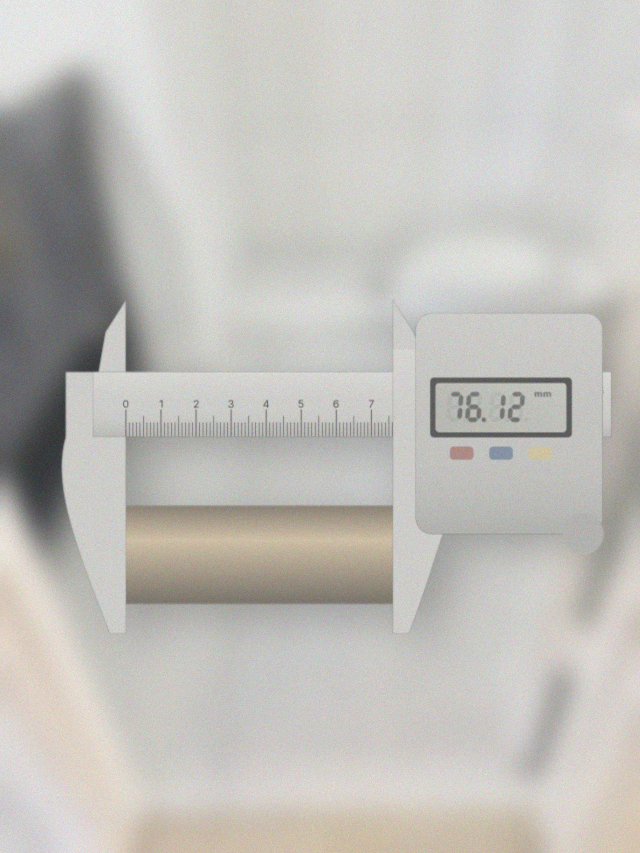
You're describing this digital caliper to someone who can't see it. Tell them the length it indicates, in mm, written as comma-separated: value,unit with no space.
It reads 76.12,mm
